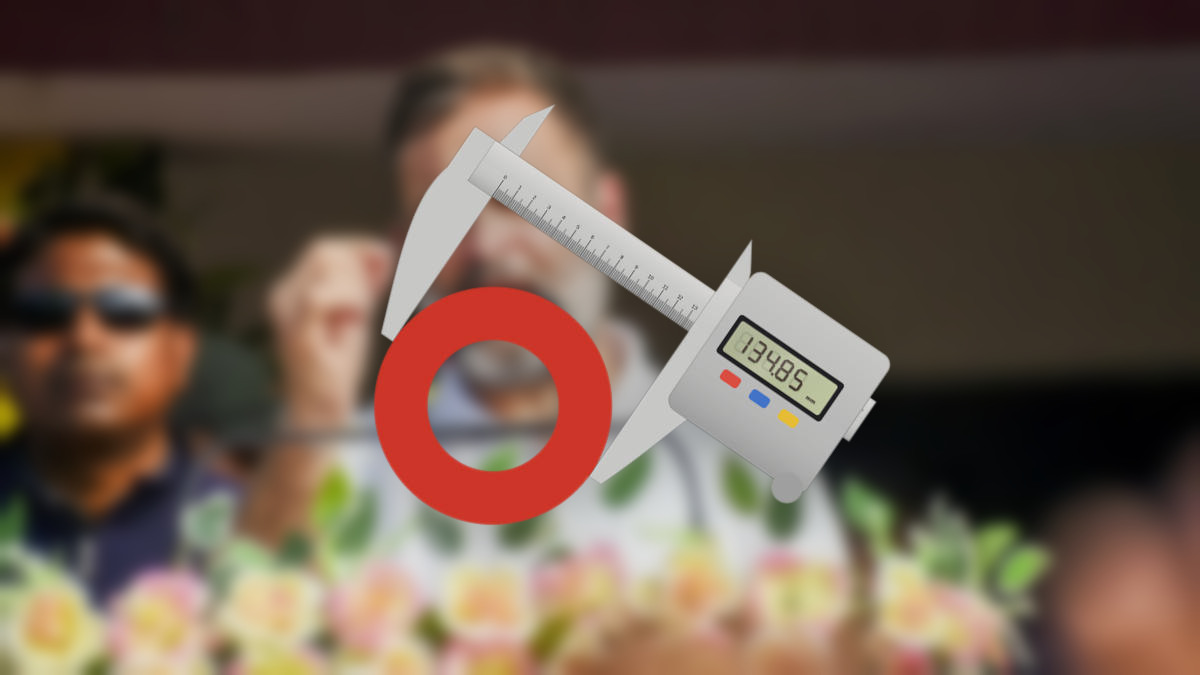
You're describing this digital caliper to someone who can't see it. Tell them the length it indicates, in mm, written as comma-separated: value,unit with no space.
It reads 134.85,mm
